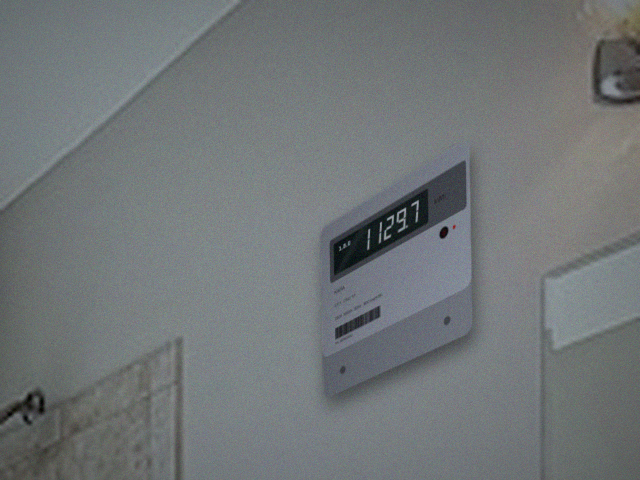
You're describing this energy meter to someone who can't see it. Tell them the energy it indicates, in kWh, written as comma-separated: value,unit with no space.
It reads 1129.7,kWh
